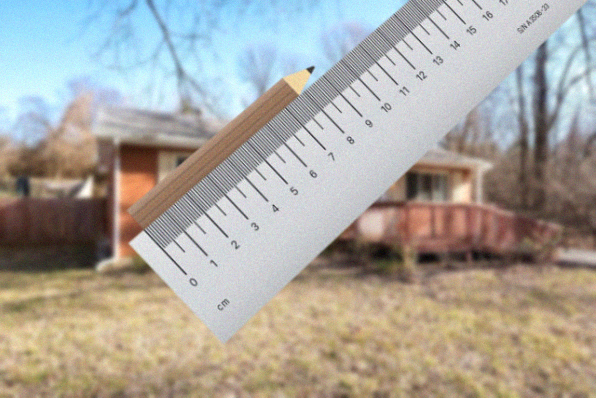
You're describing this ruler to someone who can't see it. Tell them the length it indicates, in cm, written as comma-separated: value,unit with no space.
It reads 9,cm
